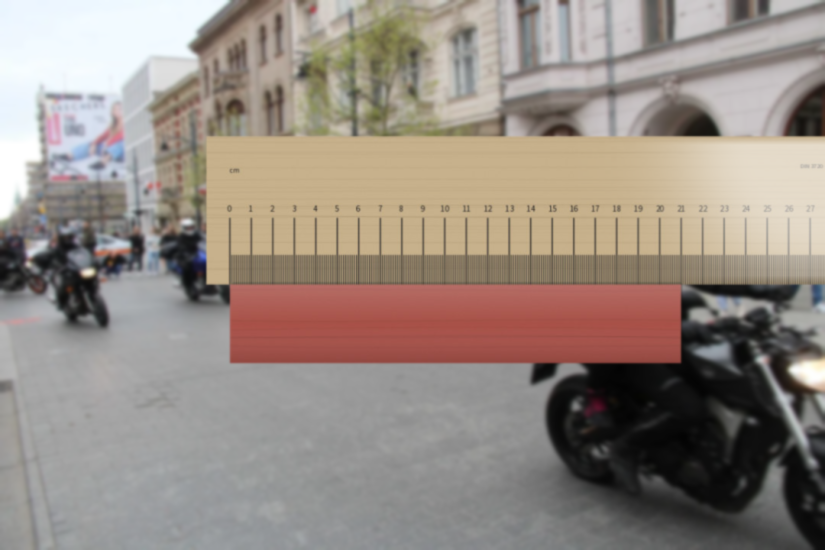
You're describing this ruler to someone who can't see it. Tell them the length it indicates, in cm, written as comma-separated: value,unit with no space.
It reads 21,cm
